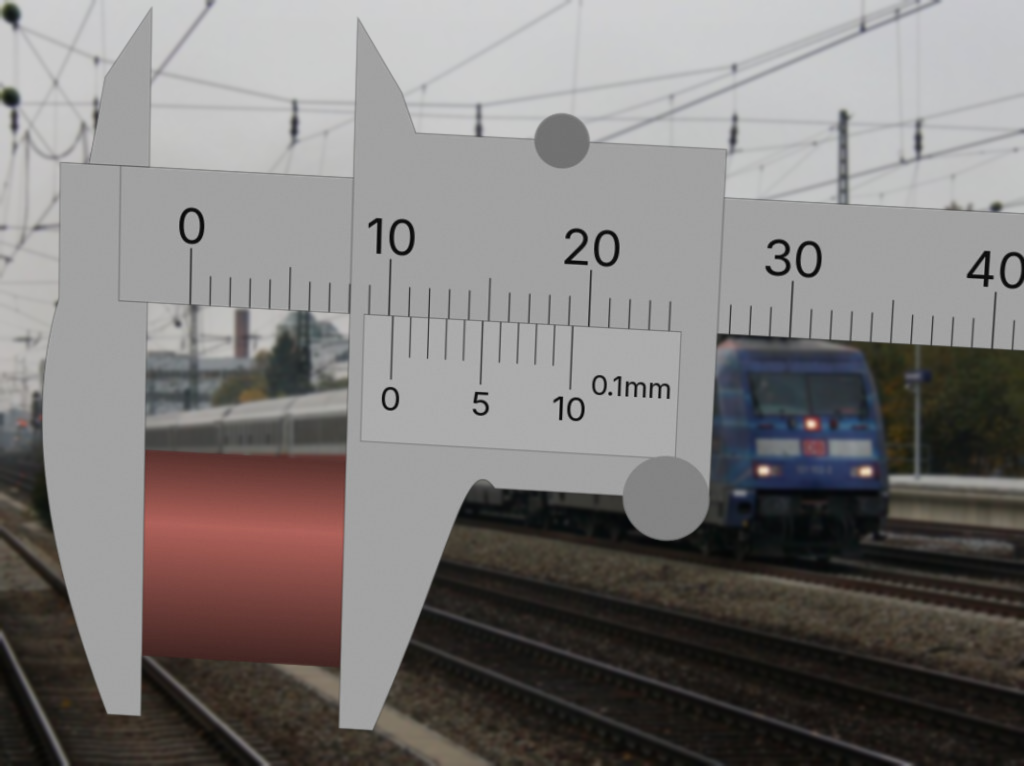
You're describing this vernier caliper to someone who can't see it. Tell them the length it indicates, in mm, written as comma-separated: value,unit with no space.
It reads 10.2,mm
